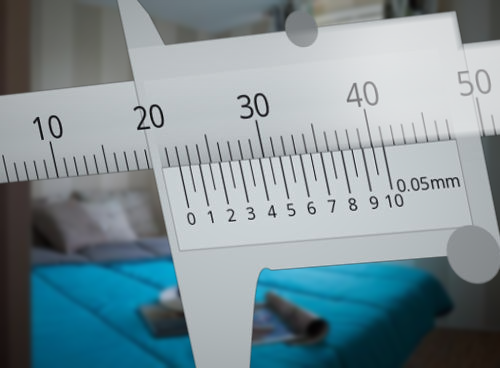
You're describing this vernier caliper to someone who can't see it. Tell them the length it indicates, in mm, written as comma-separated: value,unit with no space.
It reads 22.0,mm
